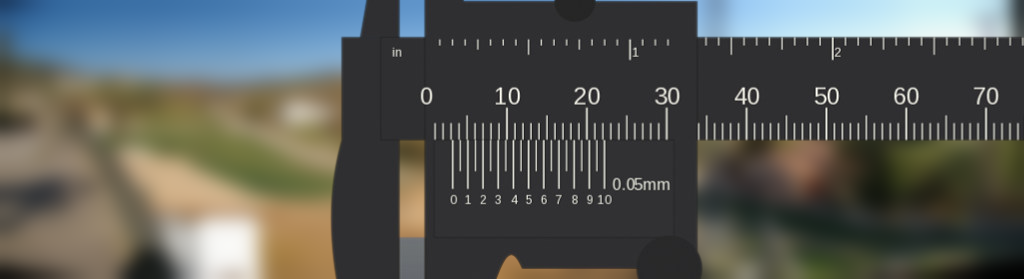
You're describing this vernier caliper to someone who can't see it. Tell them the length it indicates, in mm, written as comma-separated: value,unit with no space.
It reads 3.2,mm
